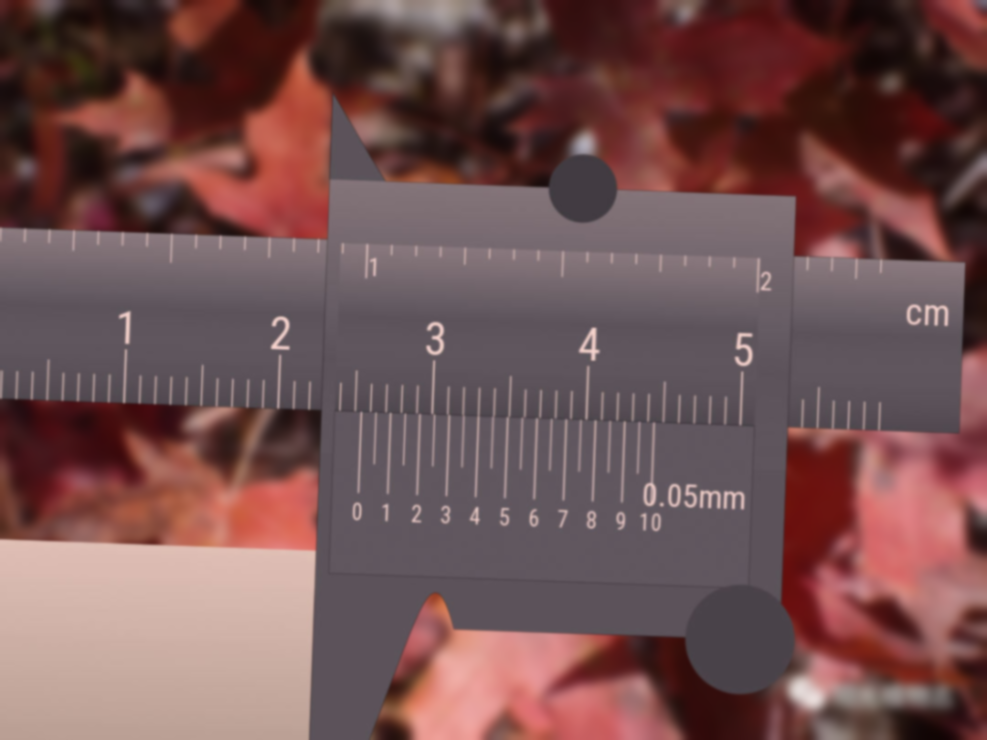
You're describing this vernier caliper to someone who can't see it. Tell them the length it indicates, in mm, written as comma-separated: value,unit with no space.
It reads 25.4,mm
